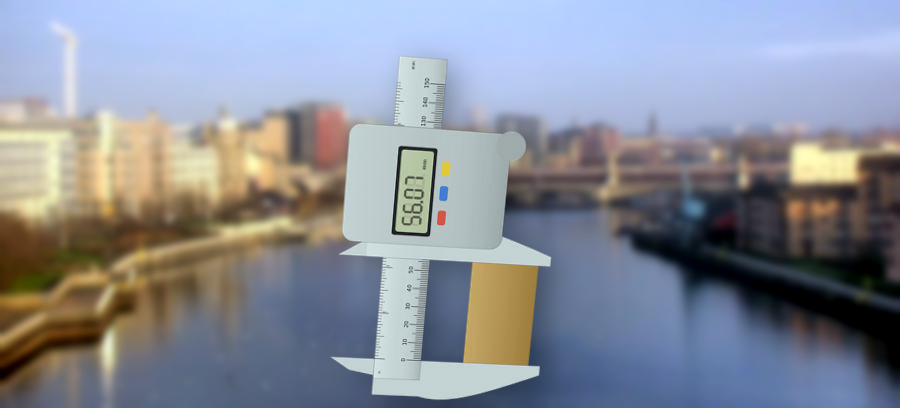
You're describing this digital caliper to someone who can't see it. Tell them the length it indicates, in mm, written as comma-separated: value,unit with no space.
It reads 56.07,mm
